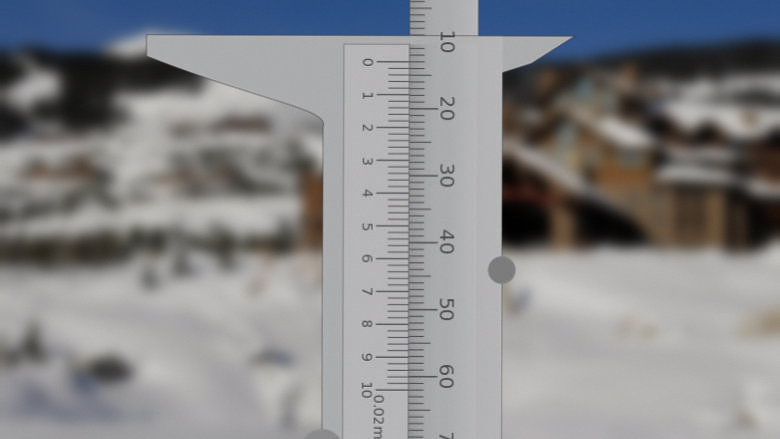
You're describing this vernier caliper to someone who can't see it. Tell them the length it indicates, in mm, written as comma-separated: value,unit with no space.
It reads 13.0,mm
